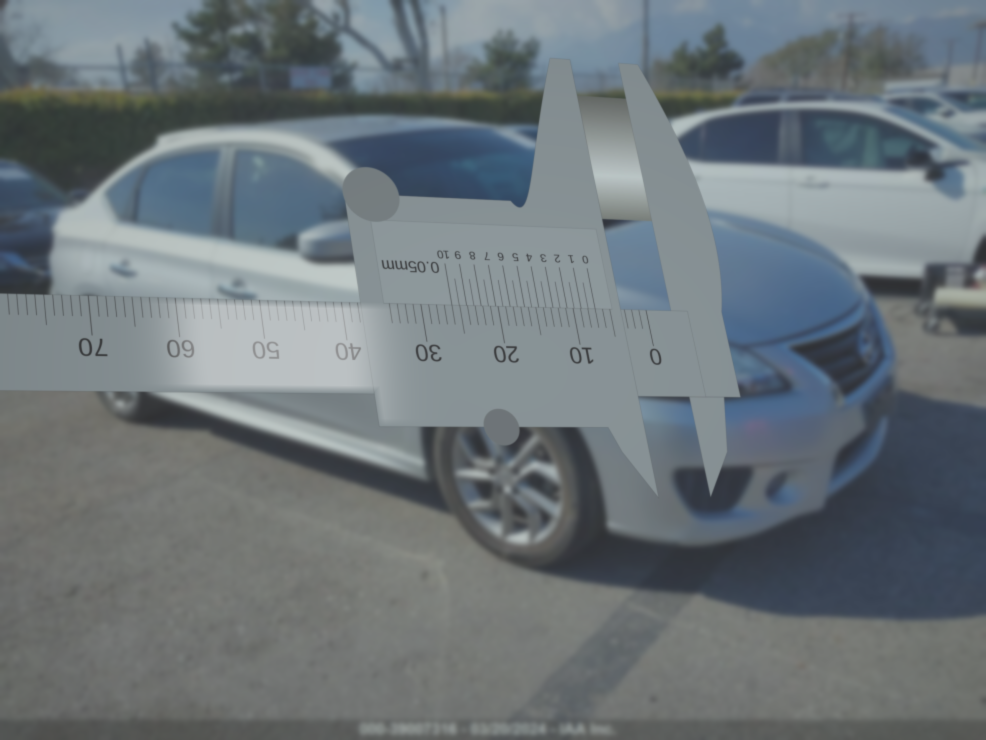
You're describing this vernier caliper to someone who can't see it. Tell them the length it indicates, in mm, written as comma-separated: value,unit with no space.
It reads 7.0,mm
